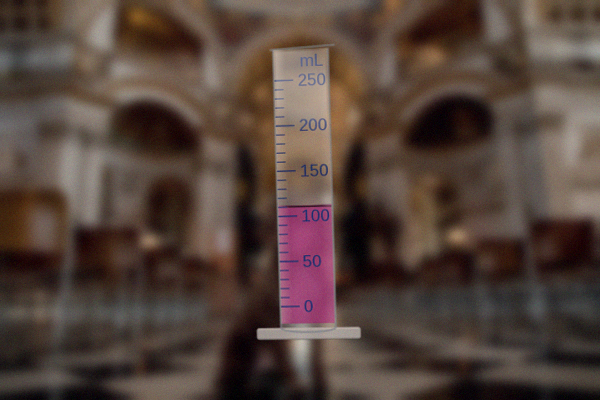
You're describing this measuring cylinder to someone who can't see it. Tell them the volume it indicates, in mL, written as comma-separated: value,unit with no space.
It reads 110,mL
